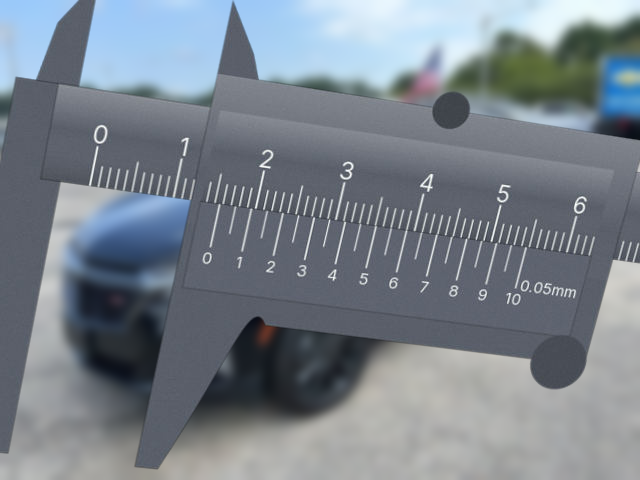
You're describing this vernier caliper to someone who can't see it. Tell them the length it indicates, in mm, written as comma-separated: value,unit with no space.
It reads 15.6,mm
